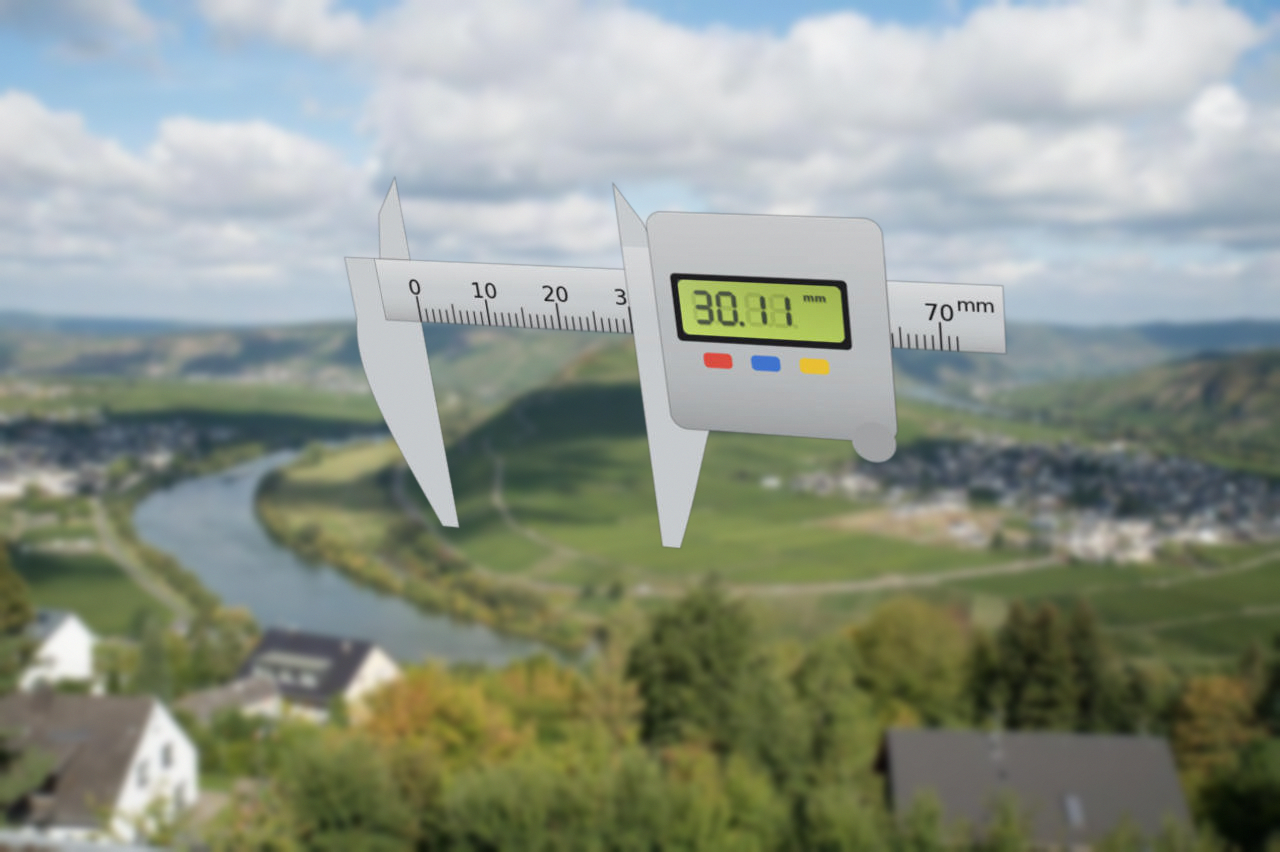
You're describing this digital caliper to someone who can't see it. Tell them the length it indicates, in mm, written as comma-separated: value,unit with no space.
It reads 30.11,mm
